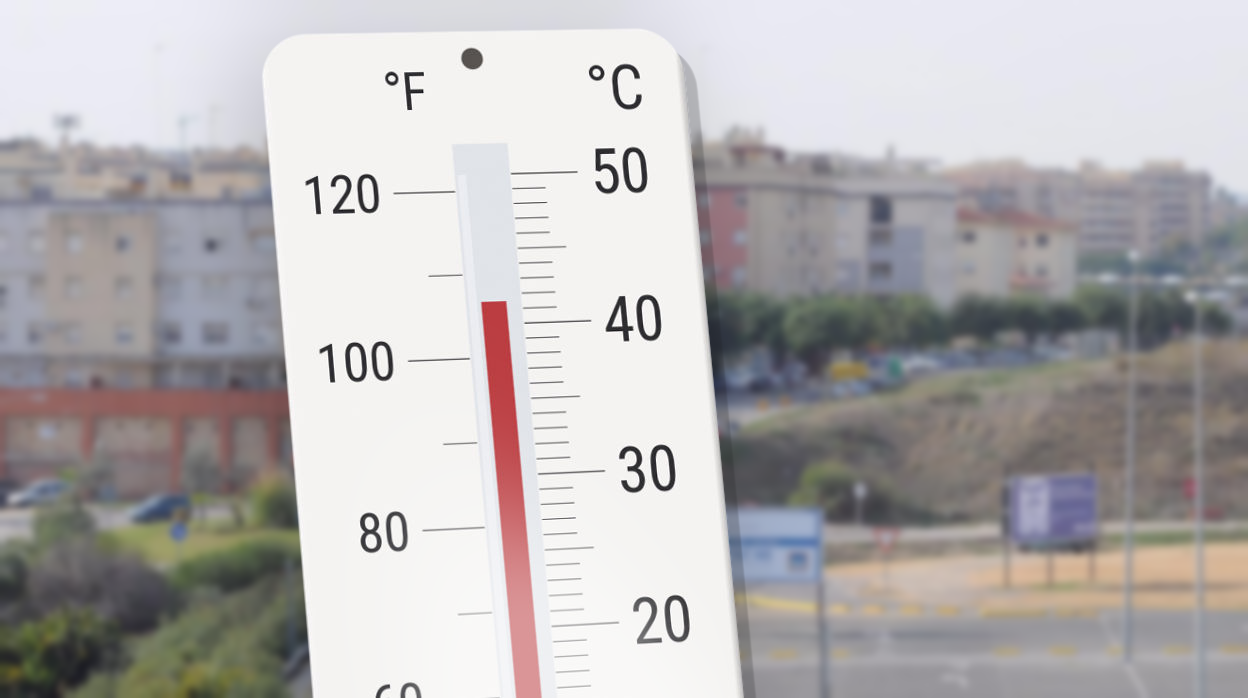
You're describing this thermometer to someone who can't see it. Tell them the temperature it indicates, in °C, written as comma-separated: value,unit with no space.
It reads 41.5,°C
